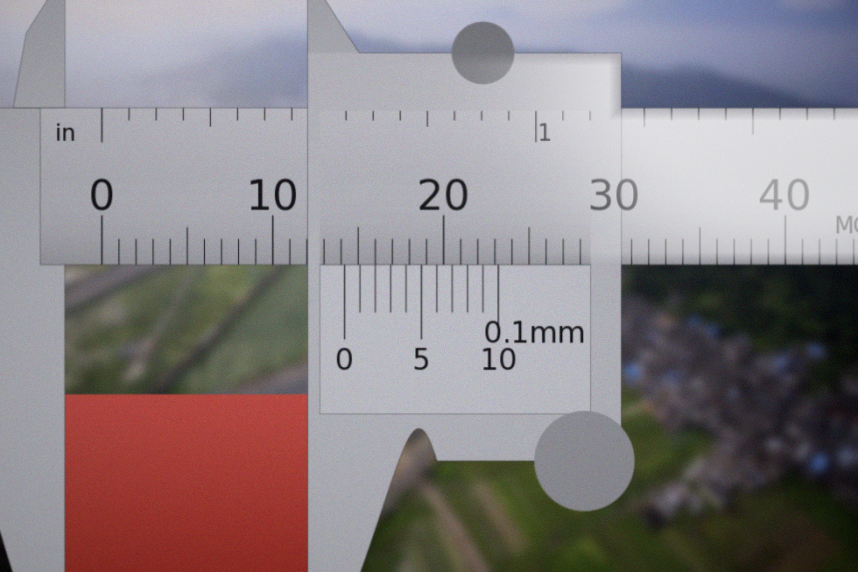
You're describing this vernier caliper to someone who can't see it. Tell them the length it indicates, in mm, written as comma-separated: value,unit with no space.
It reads 14.2,mm
